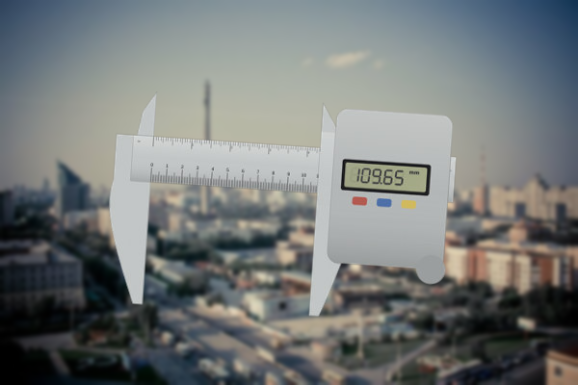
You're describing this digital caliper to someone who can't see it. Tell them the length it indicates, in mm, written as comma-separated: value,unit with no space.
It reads 109.65,mm
